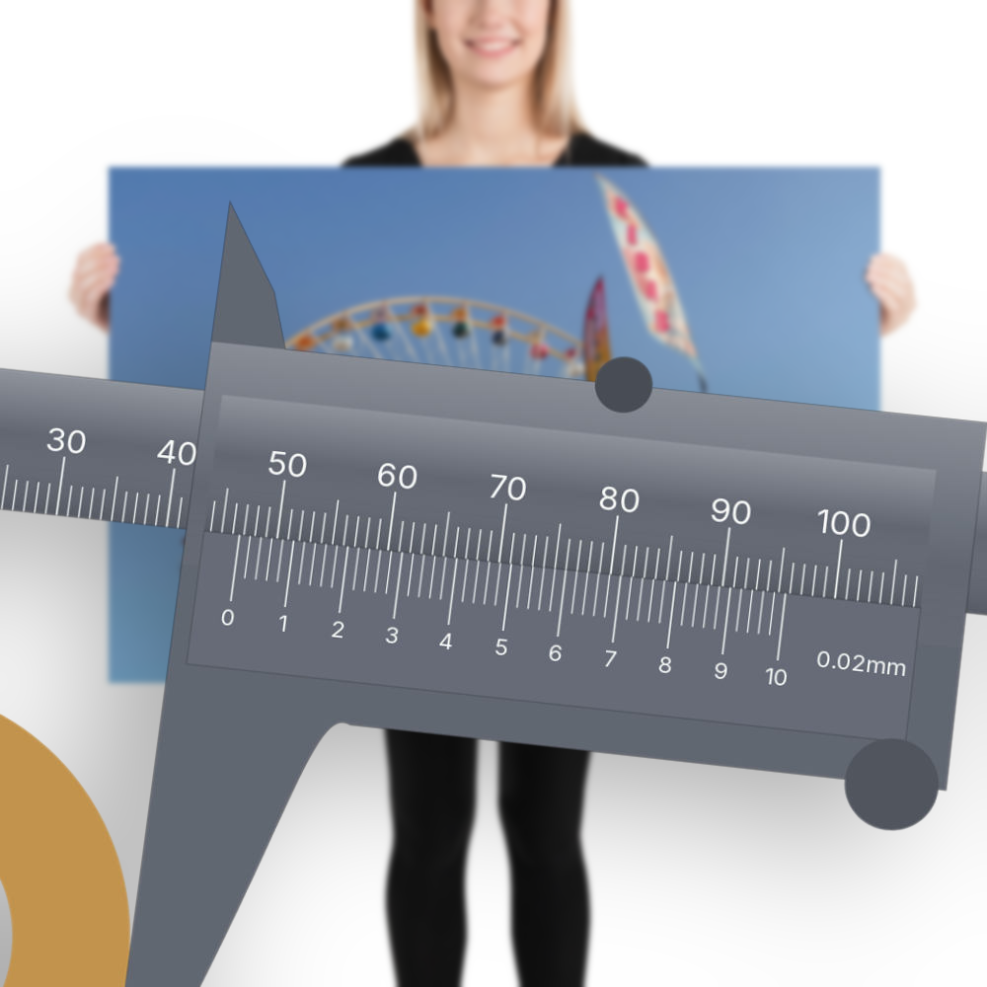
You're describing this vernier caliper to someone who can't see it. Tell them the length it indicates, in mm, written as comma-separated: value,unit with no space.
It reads 46.6,mm
